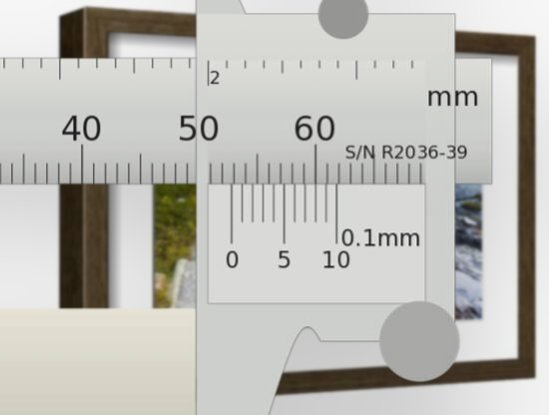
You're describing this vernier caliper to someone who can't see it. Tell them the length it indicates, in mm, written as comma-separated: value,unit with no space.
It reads 52.8,mm
